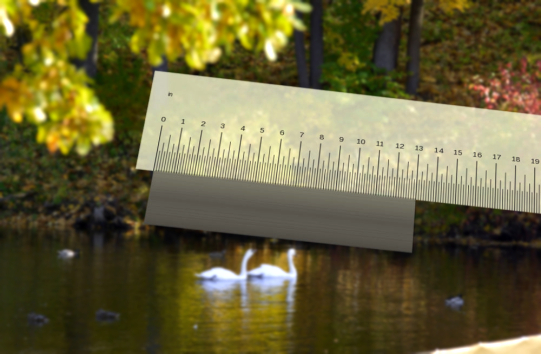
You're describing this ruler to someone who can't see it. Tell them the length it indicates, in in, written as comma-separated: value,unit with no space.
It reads 13,in
